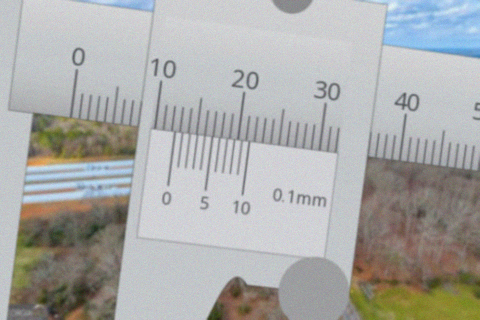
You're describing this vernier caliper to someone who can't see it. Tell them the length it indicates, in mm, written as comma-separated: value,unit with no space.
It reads 12.4,mm
